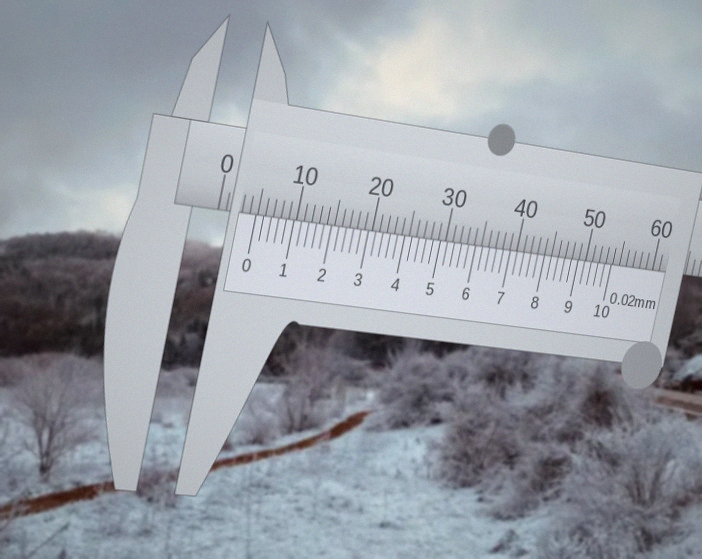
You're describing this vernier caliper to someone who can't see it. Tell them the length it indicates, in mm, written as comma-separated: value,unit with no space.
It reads 4.8,mm
